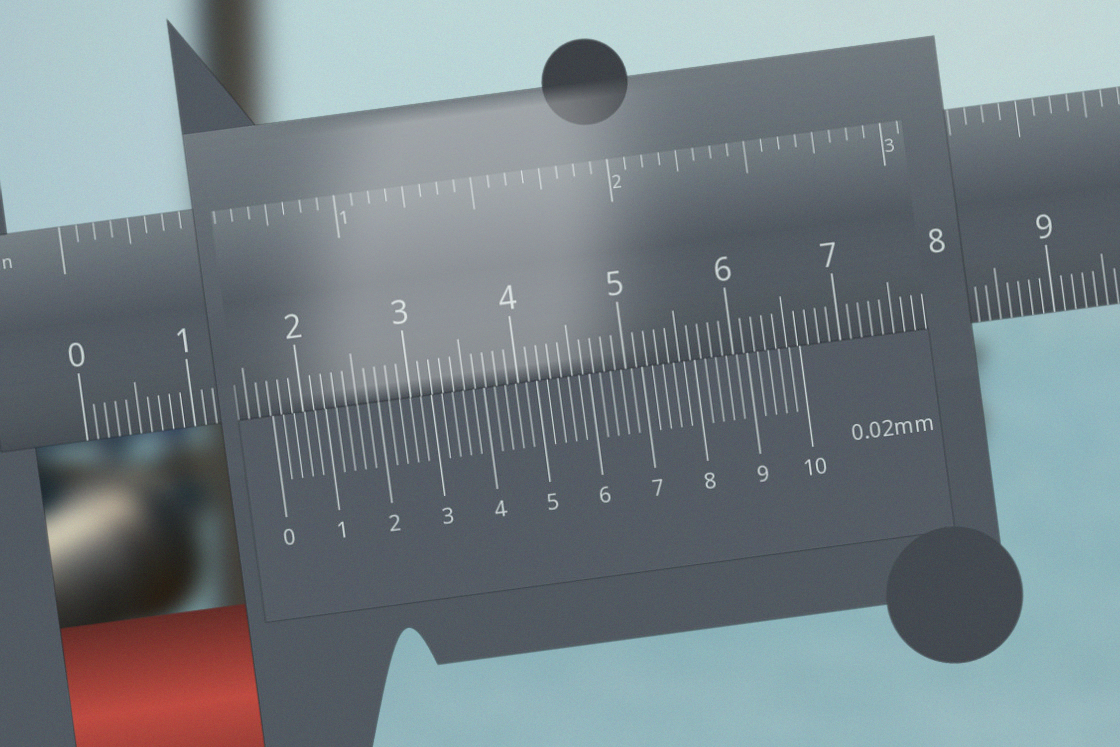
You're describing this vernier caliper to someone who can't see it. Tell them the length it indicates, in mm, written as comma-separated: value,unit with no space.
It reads 17.2,mm
